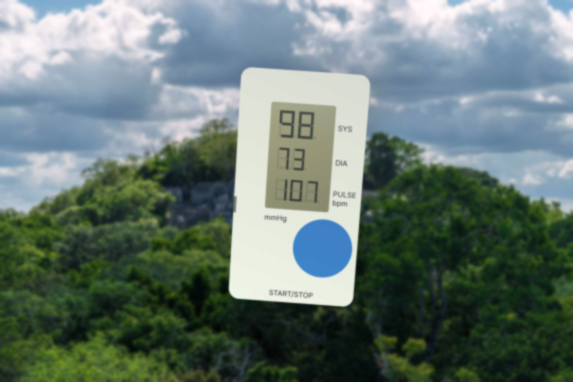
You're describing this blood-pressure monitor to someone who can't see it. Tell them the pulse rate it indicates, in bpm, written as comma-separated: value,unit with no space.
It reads 107,bpm
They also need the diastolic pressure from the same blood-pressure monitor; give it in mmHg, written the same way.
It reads 73,mmHg
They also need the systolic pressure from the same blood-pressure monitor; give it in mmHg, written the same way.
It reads 98,mmHg
